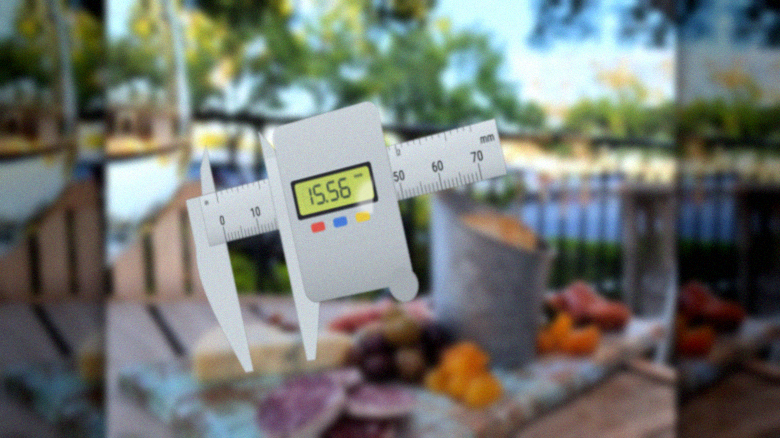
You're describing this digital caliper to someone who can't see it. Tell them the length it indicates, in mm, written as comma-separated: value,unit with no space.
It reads 15.56,mm
